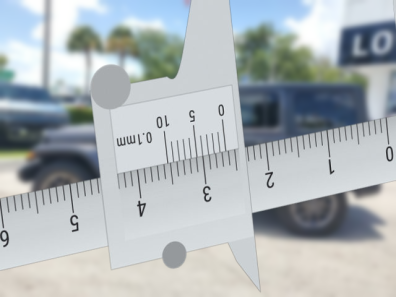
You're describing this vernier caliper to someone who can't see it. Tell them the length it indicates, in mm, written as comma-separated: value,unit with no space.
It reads 26.4,mm
